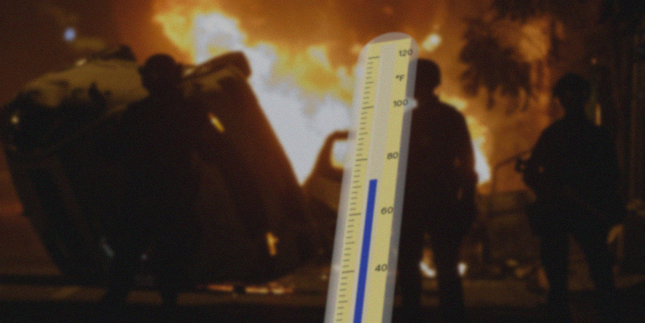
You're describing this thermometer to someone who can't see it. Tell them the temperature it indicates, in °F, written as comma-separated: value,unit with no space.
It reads 72,°F
